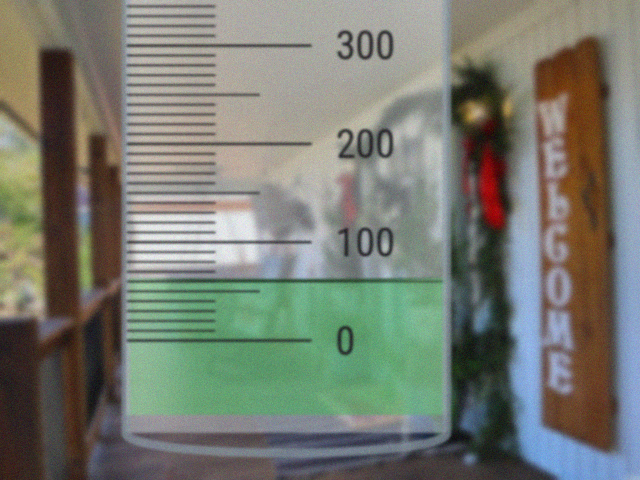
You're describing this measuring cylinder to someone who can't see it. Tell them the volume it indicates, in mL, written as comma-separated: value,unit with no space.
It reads 60,mL
